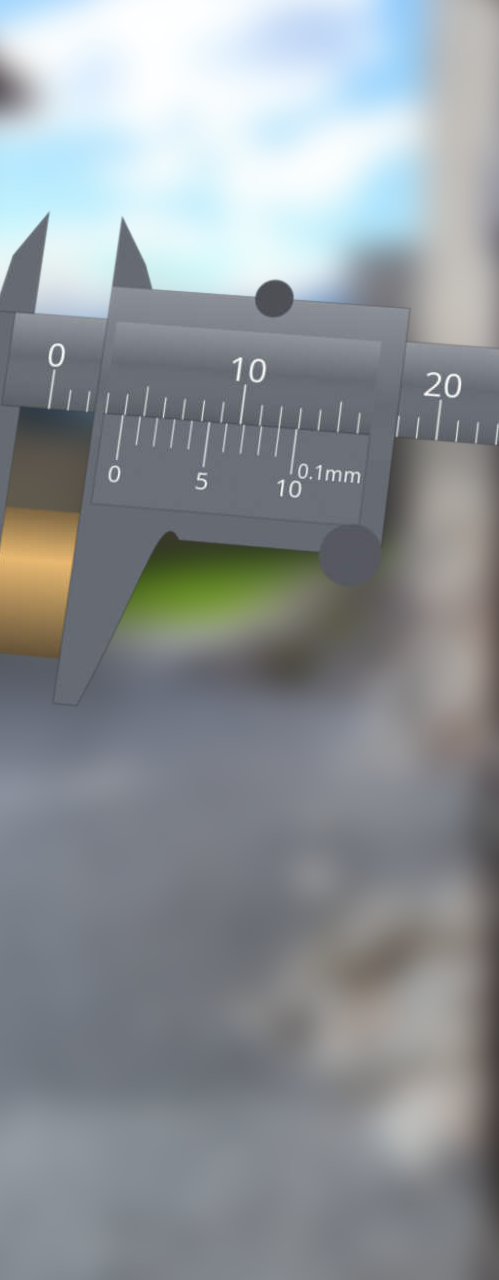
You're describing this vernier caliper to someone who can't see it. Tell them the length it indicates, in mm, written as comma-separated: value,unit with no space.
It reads 3.9,mm
